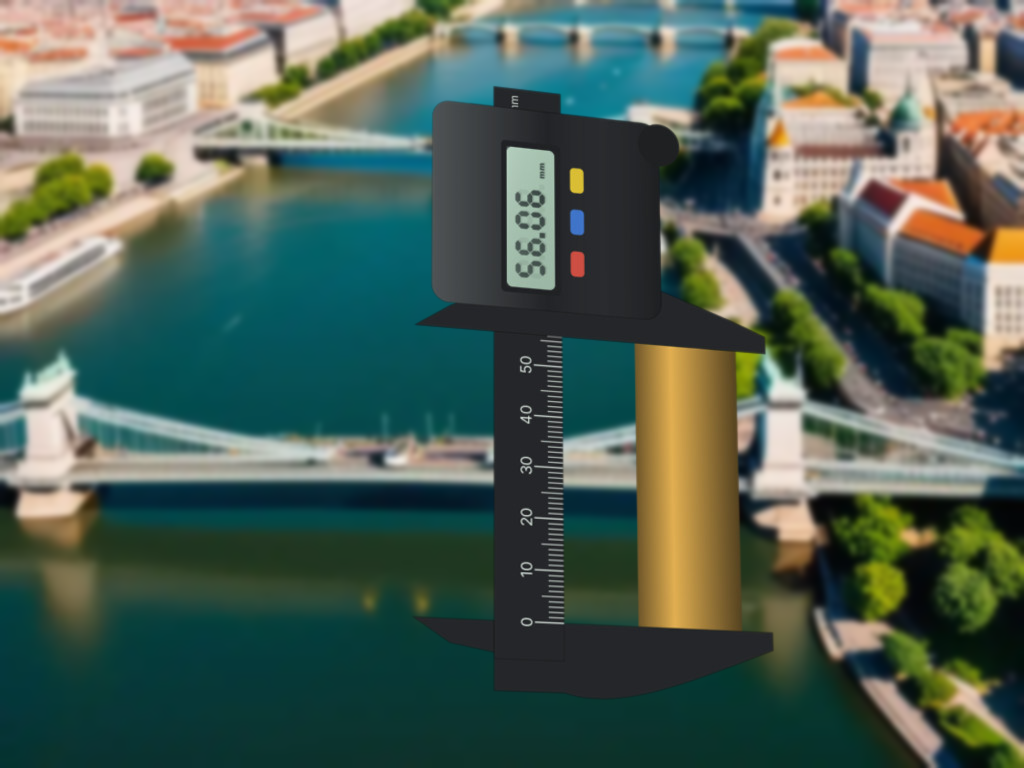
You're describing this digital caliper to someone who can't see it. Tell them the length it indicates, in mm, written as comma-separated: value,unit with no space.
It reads 56.06,mm
